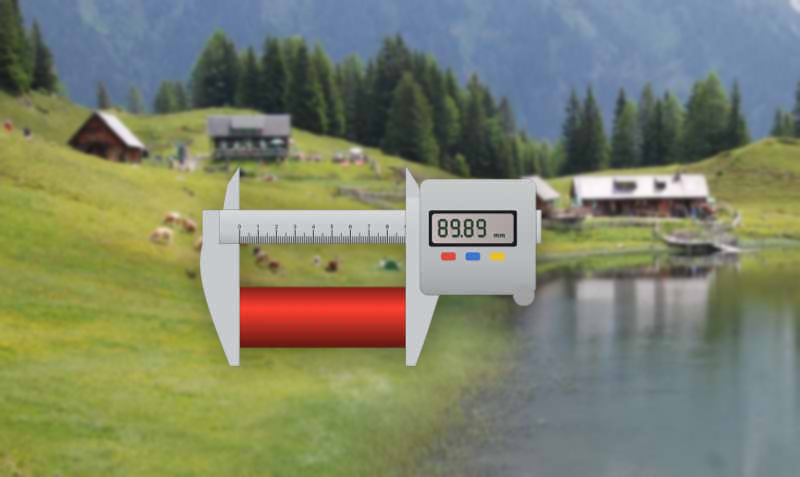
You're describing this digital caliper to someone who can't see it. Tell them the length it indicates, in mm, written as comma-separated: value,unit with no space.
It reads 89.89,mm
